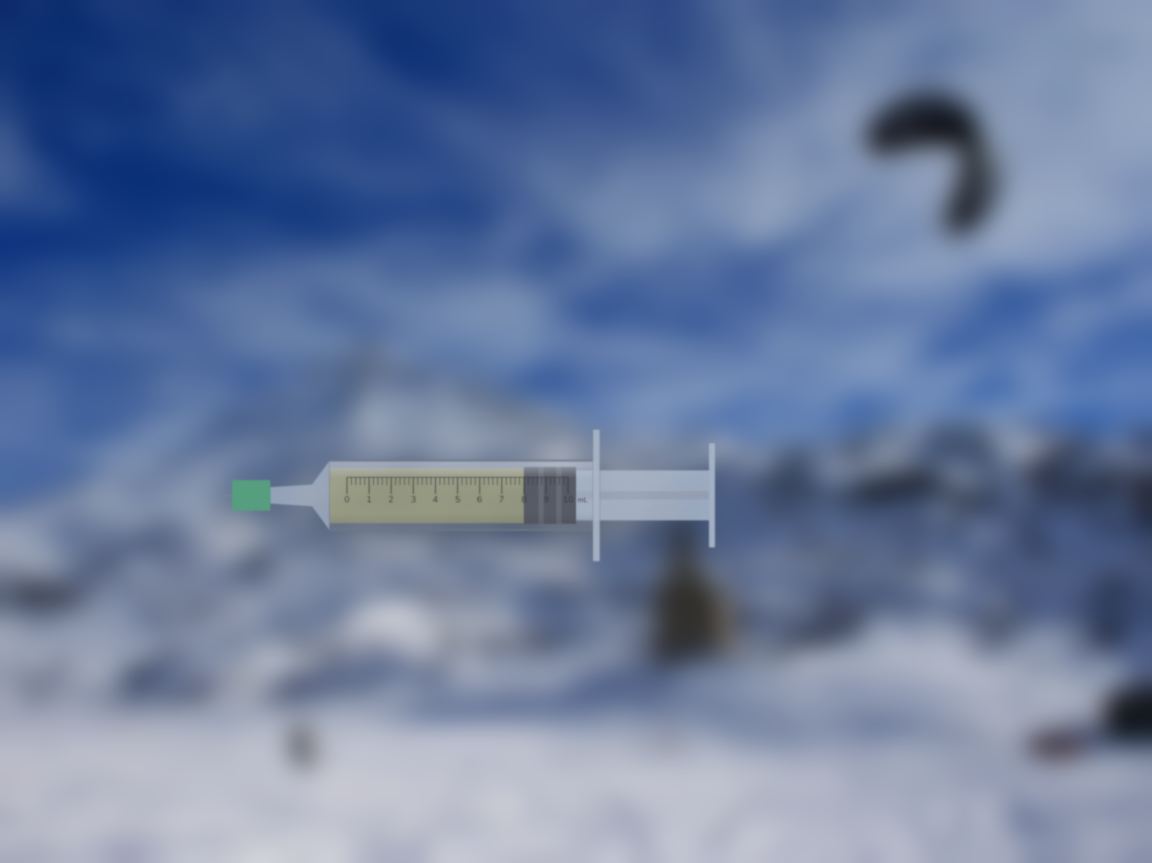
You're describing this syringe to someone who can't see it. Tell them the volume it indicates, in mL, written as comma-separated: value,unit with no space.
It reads 8,mL
